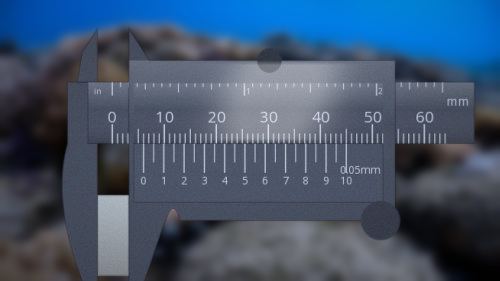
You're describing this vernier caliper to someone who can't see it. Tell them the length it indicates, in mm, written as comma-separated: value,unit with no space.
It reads 6.0,mm
